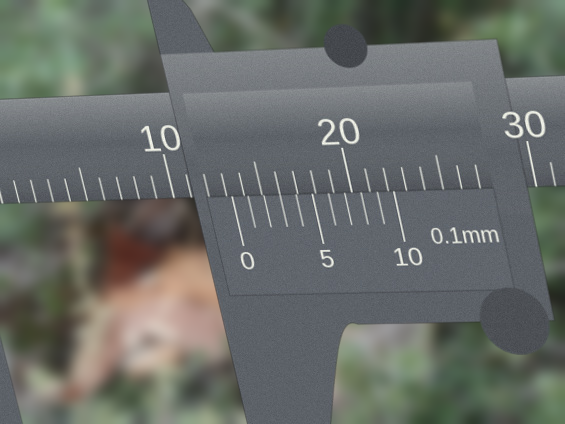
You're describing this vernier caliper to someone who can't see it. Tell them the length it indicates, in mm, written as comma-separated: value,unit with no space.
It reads 13.3,mm
